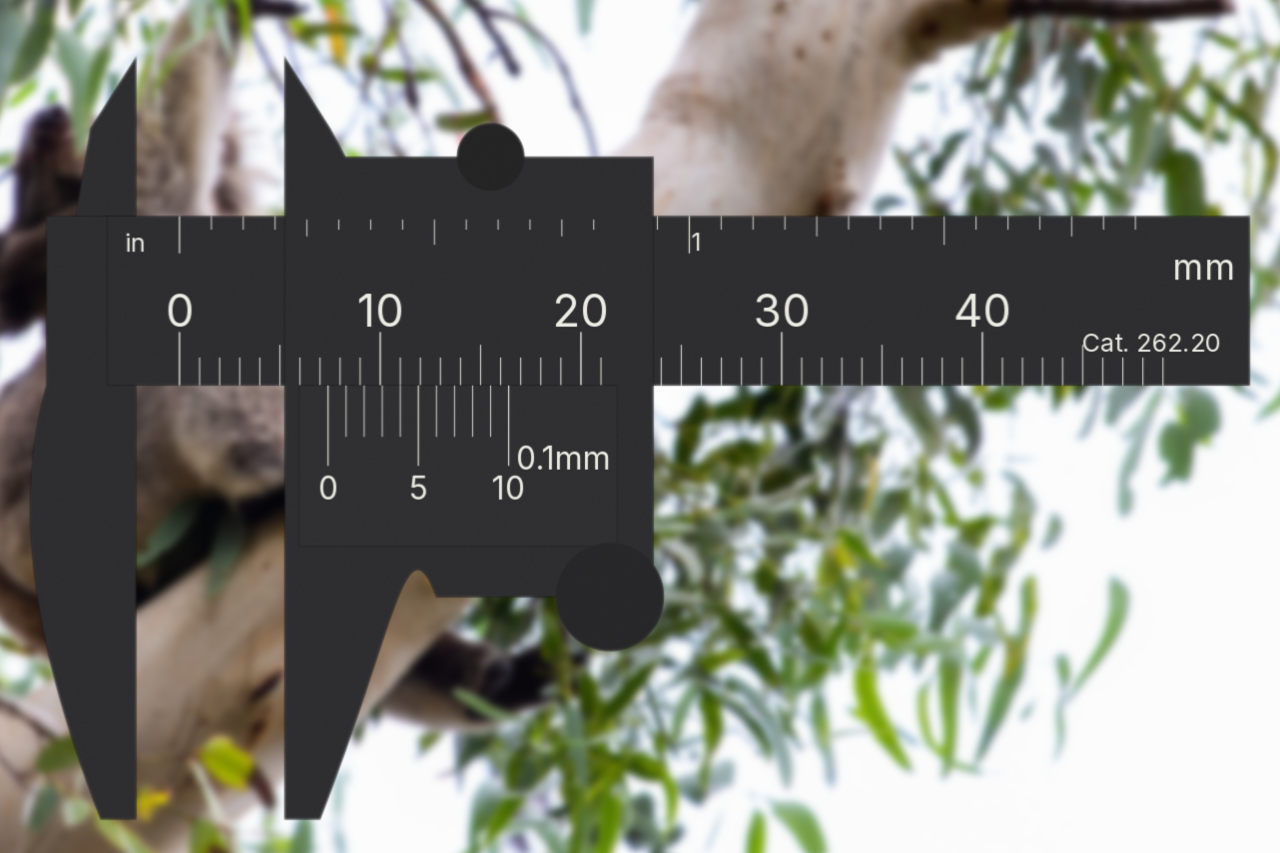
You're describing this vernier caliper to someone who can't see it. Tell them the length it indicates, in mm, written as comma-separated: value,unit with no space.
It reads 7.4,mm
